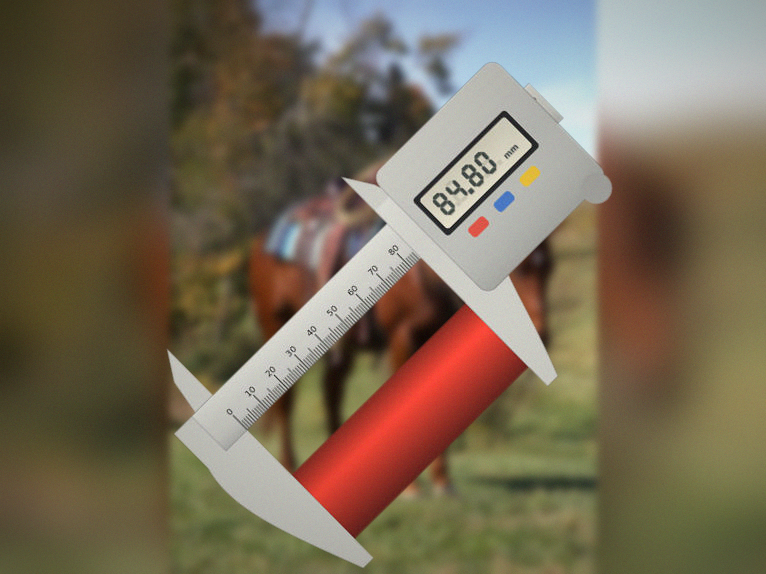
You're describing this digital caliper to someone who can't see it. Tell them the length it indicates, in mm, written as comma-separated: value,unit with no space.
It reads 84.80,mm
